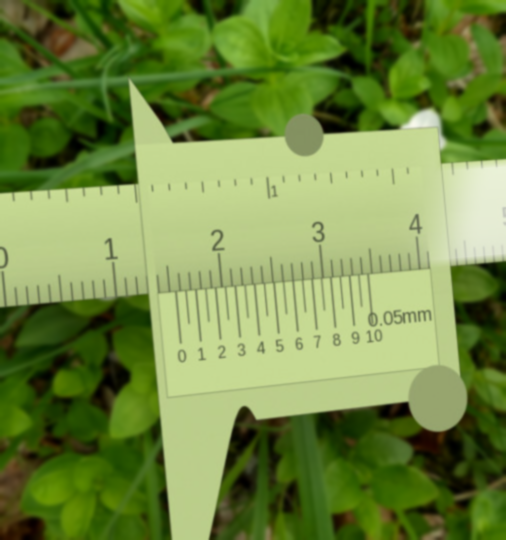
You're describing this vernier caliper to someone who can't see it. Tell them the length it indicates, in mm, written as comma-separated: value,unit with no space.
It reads 15.6,mm
